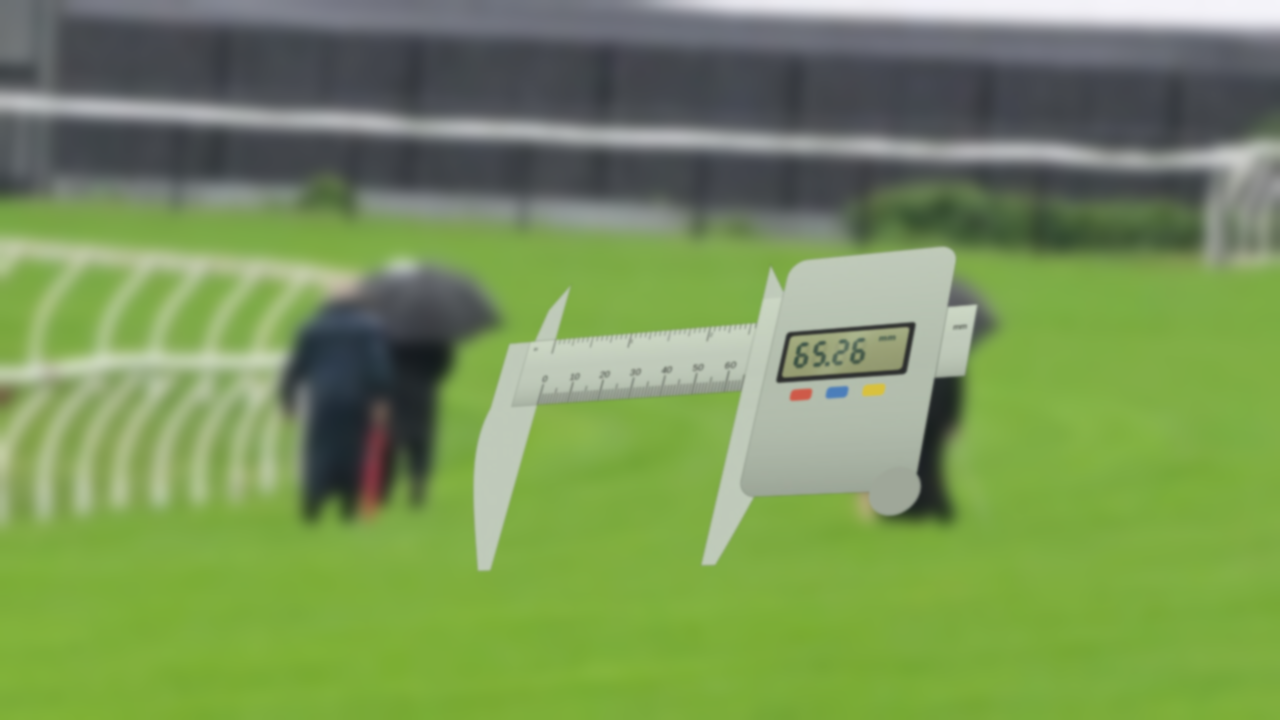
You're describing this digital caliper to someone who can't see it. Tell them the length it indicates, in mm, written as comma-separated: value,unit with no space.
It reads 65.26,mm
